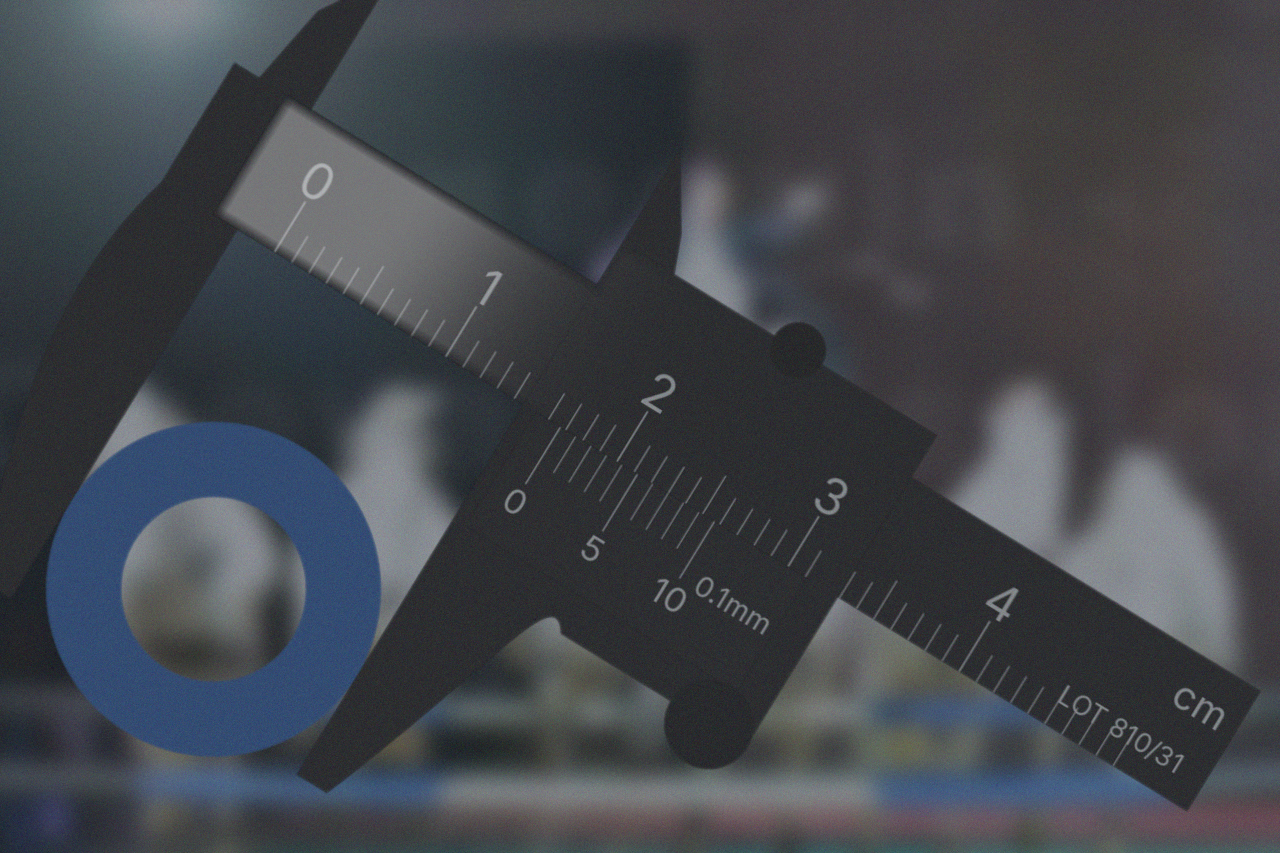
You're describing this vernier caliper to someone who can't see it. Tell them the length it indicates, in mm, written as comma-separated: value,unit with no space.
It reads 16.7,mm
